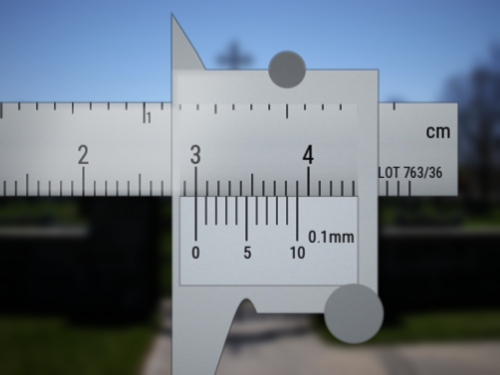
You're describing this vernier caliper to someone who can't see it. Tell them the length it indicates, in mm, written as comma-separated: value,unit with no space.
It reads 30.0,mm
